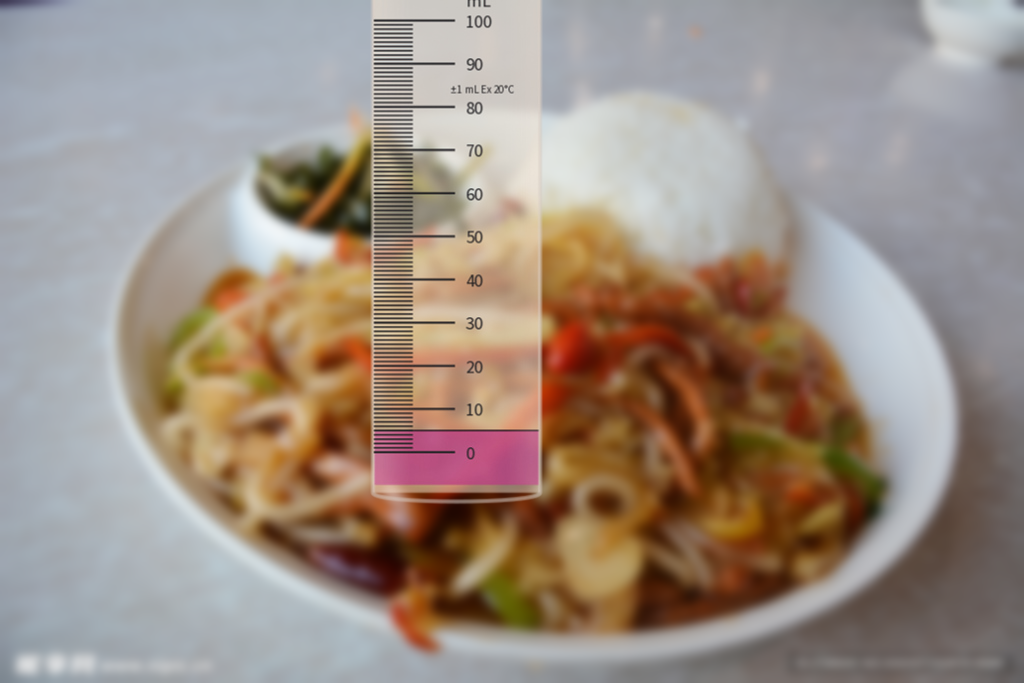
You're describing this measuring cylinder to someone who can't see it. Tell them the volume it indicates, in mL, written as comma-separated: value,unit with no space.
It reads 5,mL
